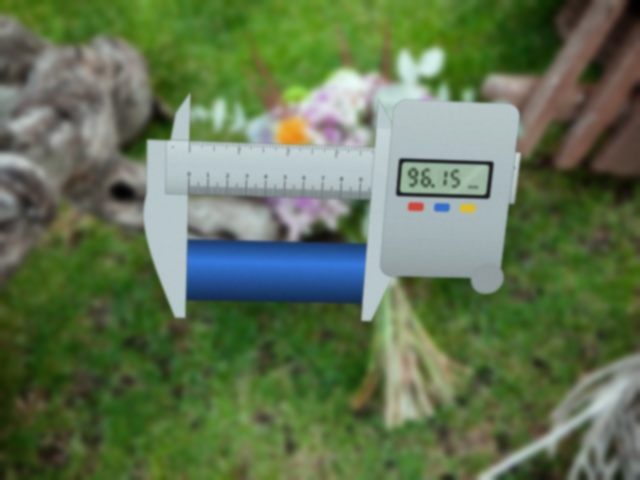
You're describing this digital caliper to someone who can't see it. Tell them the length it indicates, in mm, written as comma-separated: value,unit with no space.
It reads 96.15,mm
